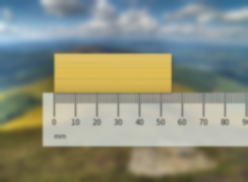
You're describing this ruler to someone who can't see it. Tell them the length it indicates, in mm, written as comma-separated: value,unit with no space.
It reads 55,mm
